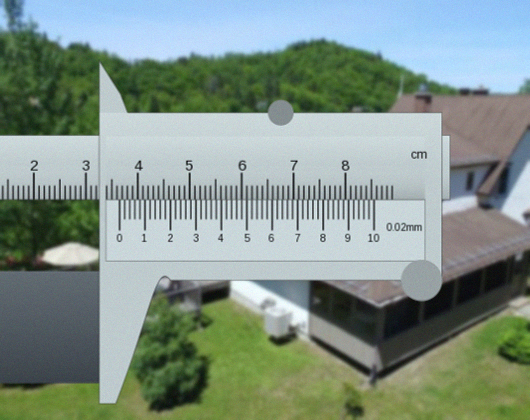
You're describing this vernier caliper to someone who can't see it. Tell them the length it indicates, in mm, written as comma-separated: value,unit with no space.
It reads 36.5,mm
